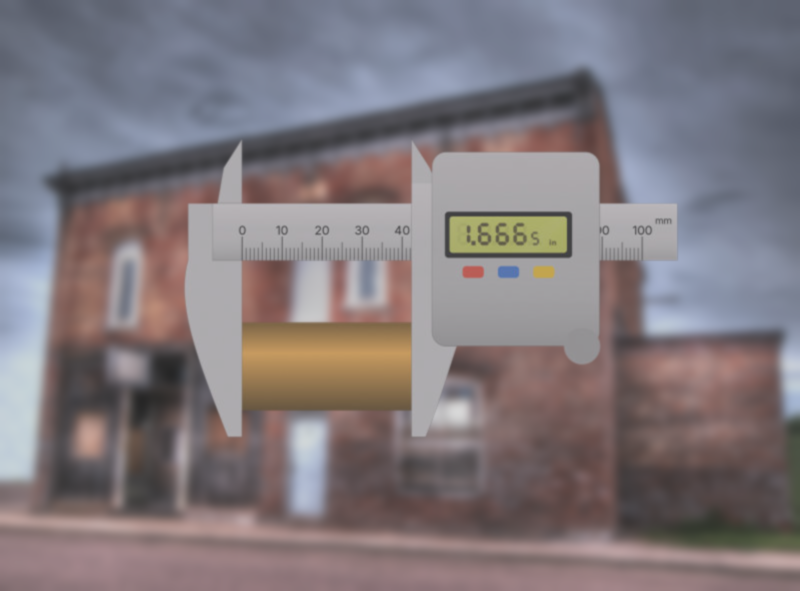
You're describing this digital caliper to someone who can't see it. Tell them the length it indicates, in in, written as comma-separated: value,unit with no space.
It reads 1.6665,in
